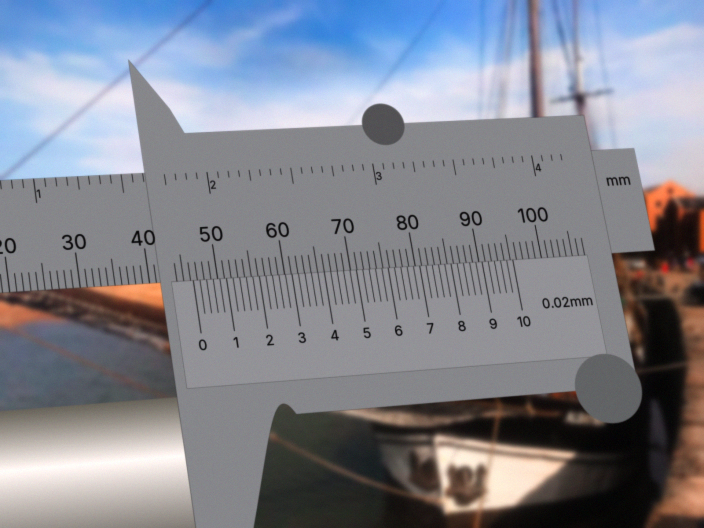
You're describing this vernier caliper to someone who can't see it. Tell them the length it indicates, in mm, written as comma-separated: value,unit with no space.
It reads 46.4,mm
